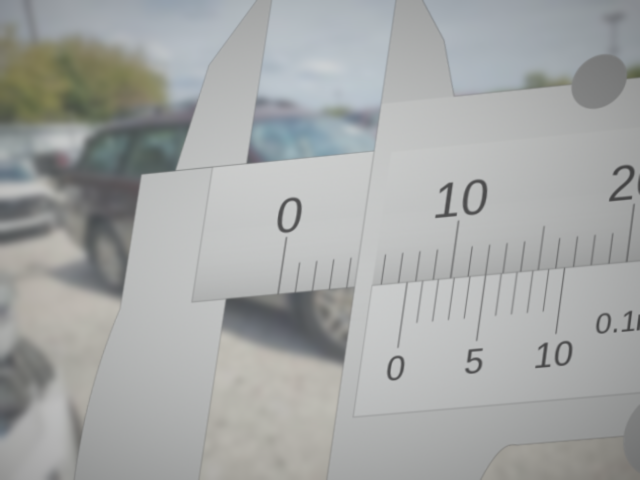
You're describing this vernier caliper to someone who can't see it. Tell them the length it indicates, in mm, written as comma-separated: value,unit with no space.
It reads 7.5,mm
